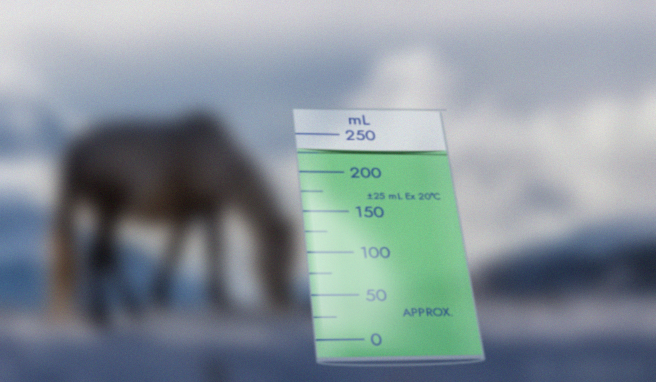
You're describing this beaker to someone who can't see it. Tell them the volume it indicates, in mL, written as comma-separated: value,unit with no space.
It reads 225,mL
